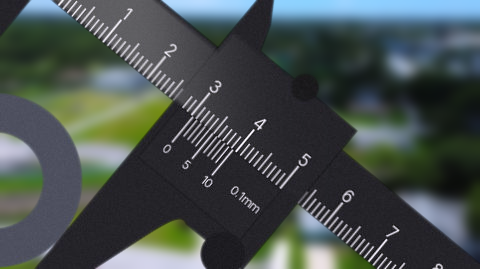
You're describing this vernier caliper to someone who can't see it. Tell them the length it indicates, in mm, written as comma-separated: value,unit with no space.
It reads 30.4,mm
